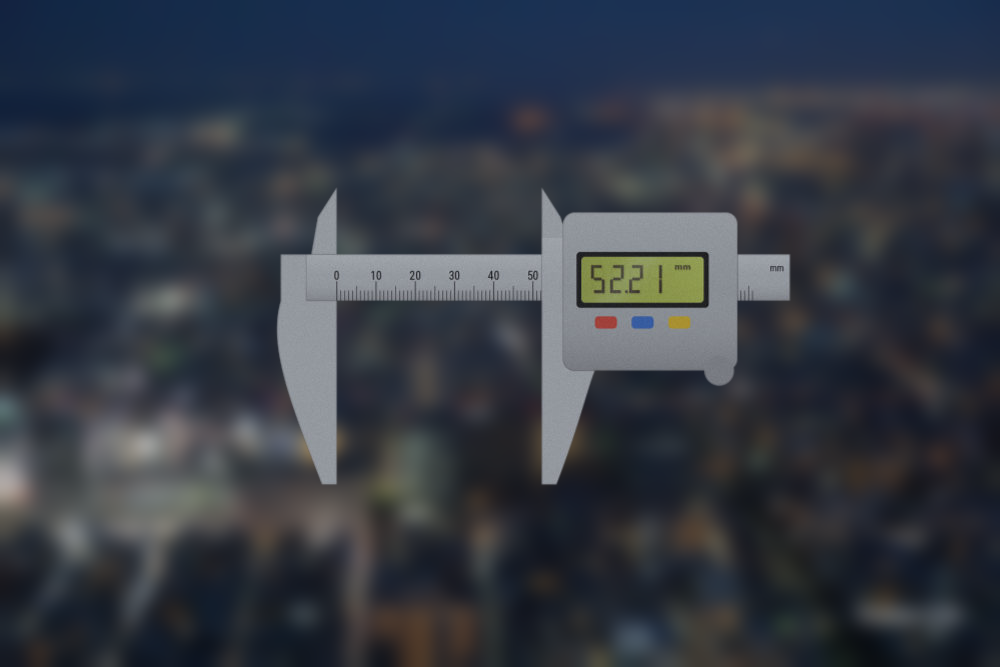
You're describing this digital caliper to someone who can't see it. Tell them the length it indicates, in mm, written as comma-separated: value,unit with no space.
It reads 52.21,mm
